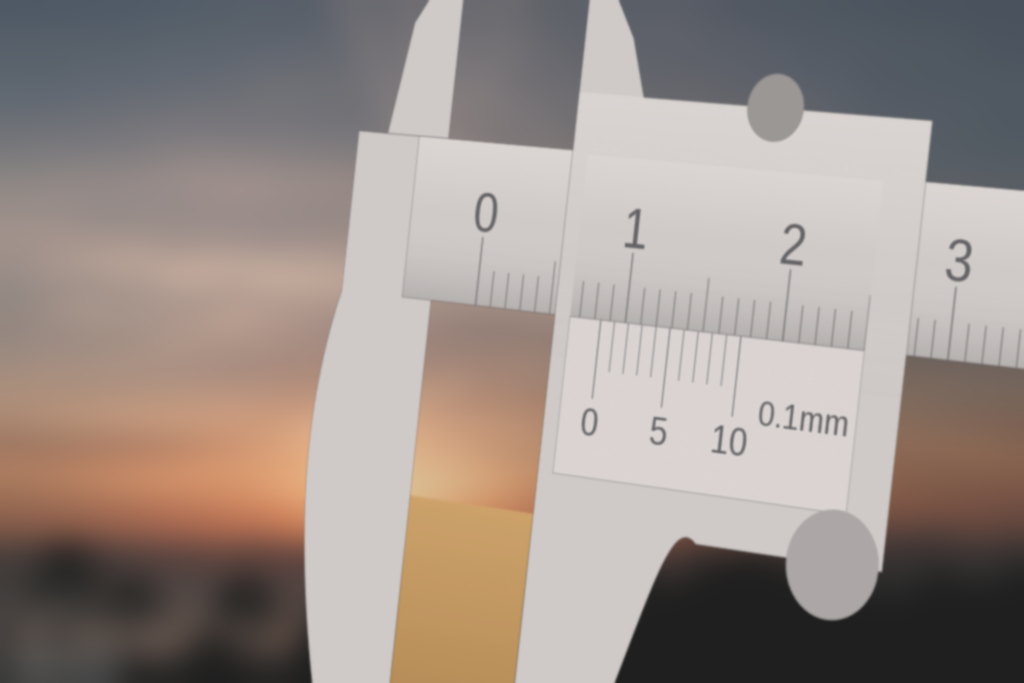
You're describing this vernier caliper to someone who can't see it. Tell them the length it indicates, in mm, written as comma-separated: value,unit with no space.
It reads 8.4,mm
